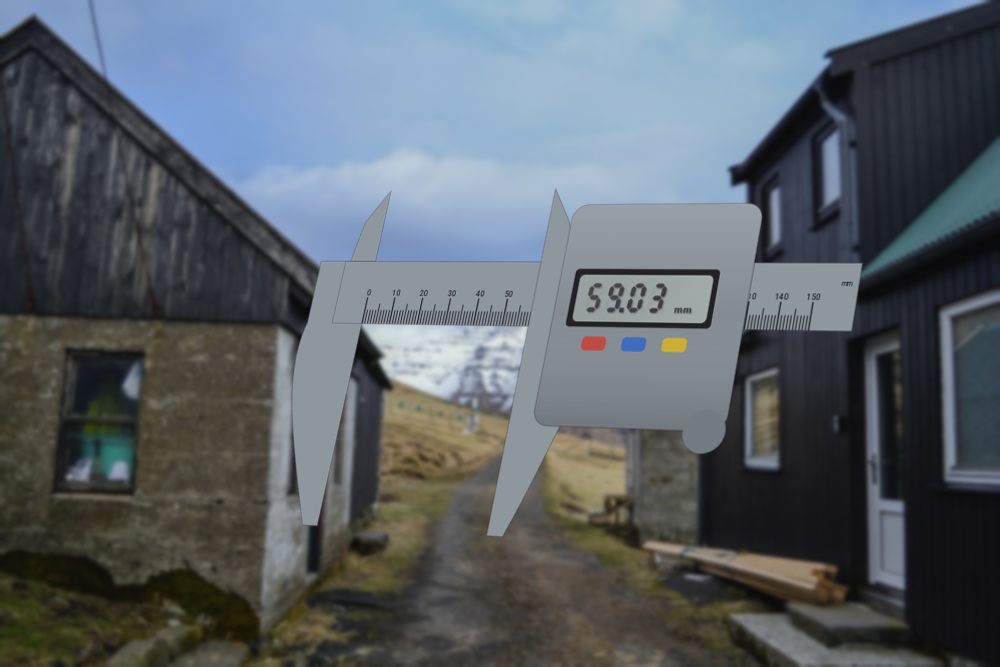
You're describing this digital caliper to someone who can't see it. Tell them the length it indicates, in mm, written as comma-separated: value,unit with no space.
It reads 59.03,mm
